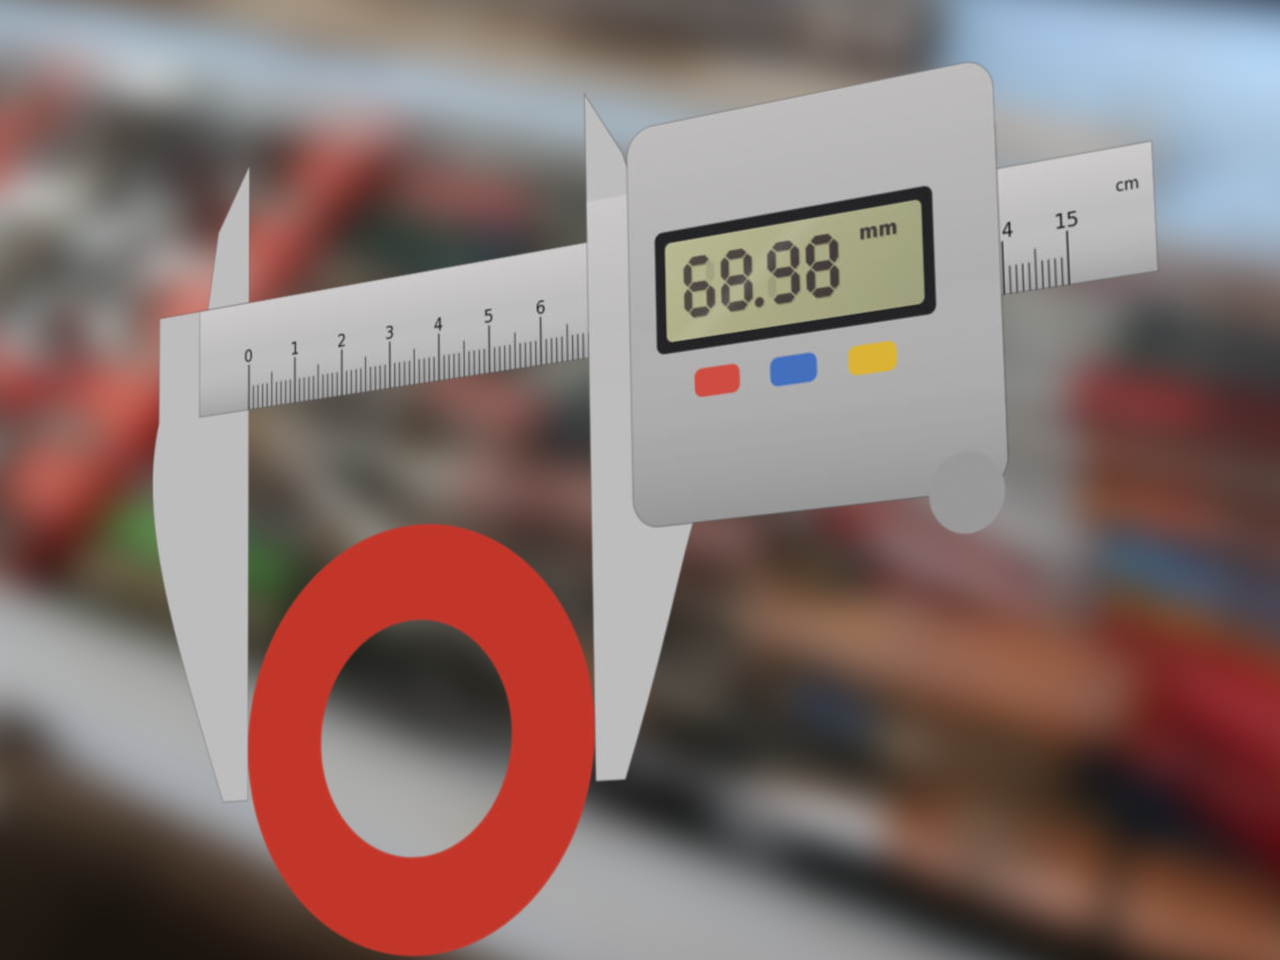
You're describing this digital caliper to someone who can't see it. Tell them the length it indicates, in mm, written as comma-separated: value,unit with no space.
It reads 68.98,mm
